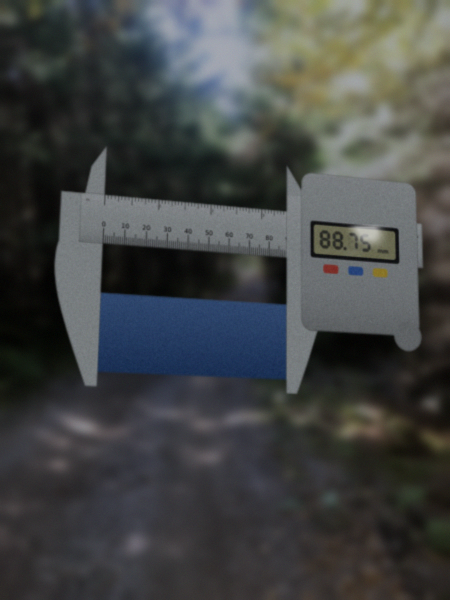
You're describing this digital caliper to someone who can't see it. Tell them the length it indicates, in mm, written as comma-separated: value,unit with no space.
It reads 88.75,mm
